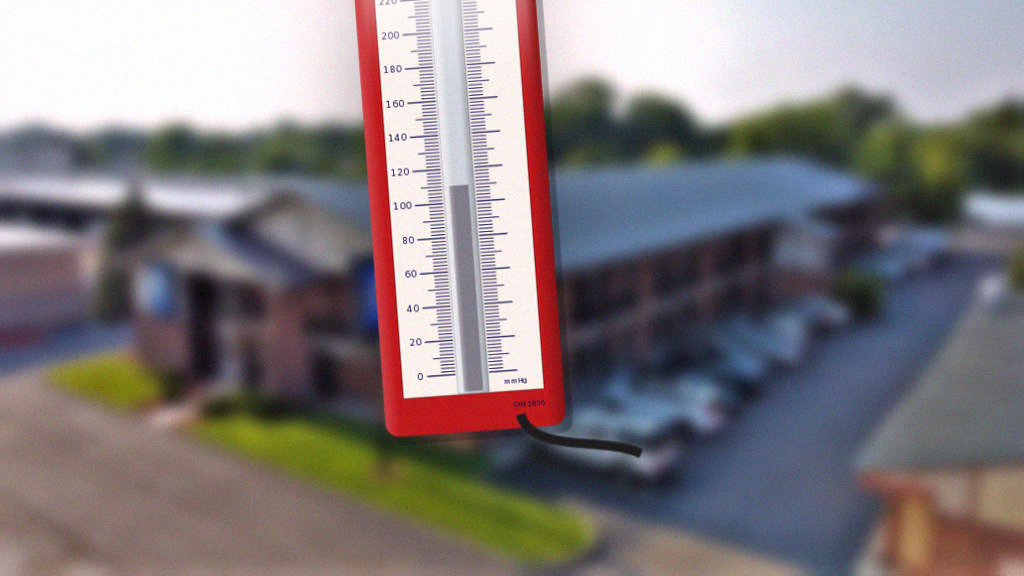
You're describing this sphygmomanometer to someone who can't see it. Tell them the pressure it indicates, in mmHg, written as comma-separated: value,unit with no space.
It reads 110,mmHg
